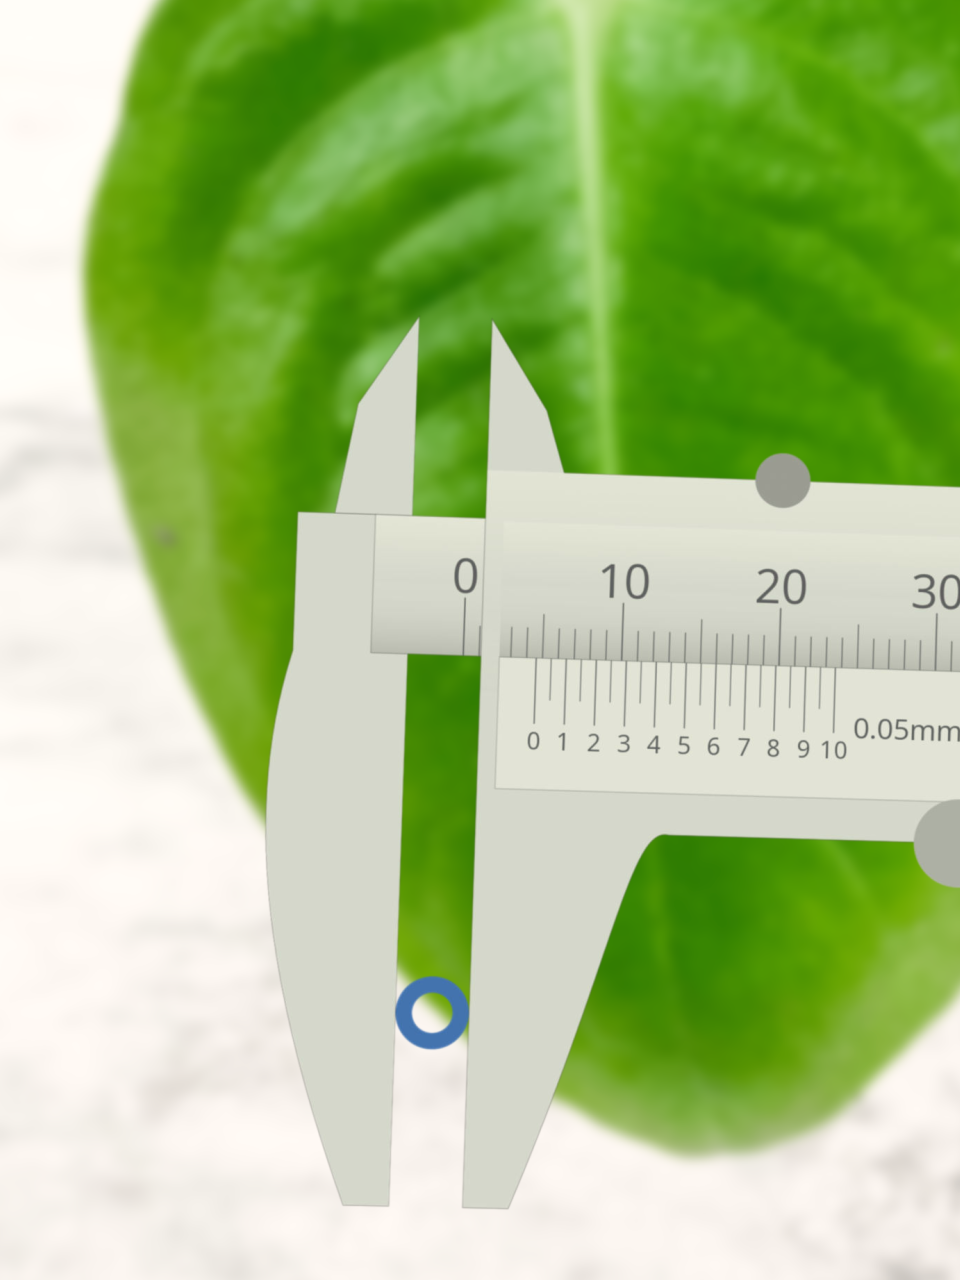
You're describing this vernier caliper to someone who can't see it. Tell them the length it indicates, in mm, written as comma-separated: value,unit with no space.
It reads 4.6,mm
